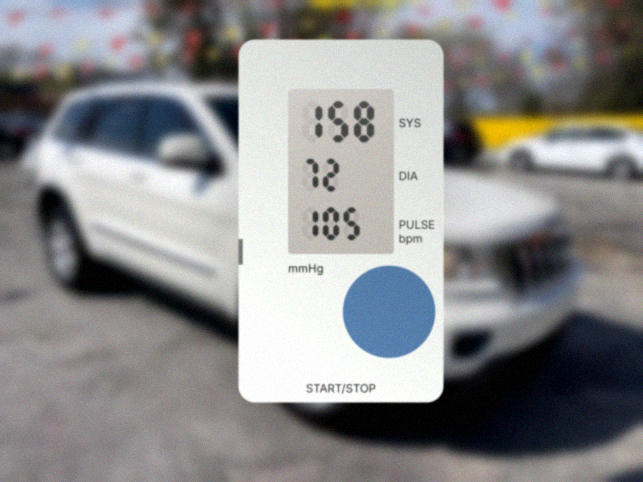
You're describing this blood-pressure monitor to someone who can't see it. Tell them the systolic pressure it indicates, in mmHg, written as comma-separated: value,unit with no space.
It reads 158,mmHg
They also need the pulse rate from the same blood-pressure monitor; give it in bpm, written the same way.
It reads 105,bpm
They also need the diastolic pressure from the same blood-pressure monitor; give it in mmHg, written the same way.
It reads 72,mmHg
